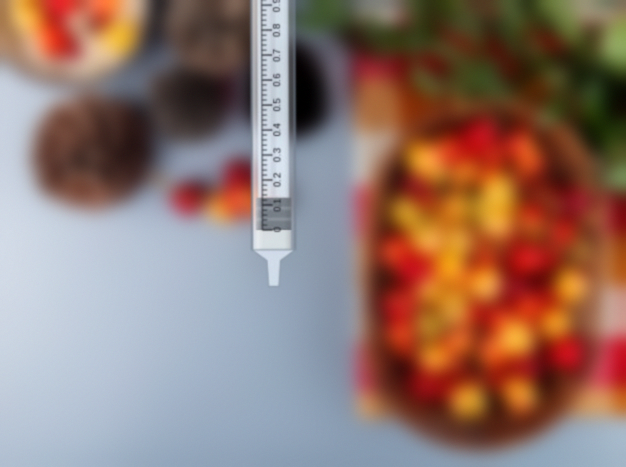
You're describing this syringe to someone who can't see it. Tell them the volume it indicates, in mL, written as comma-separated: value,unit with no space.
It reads 0,mL
